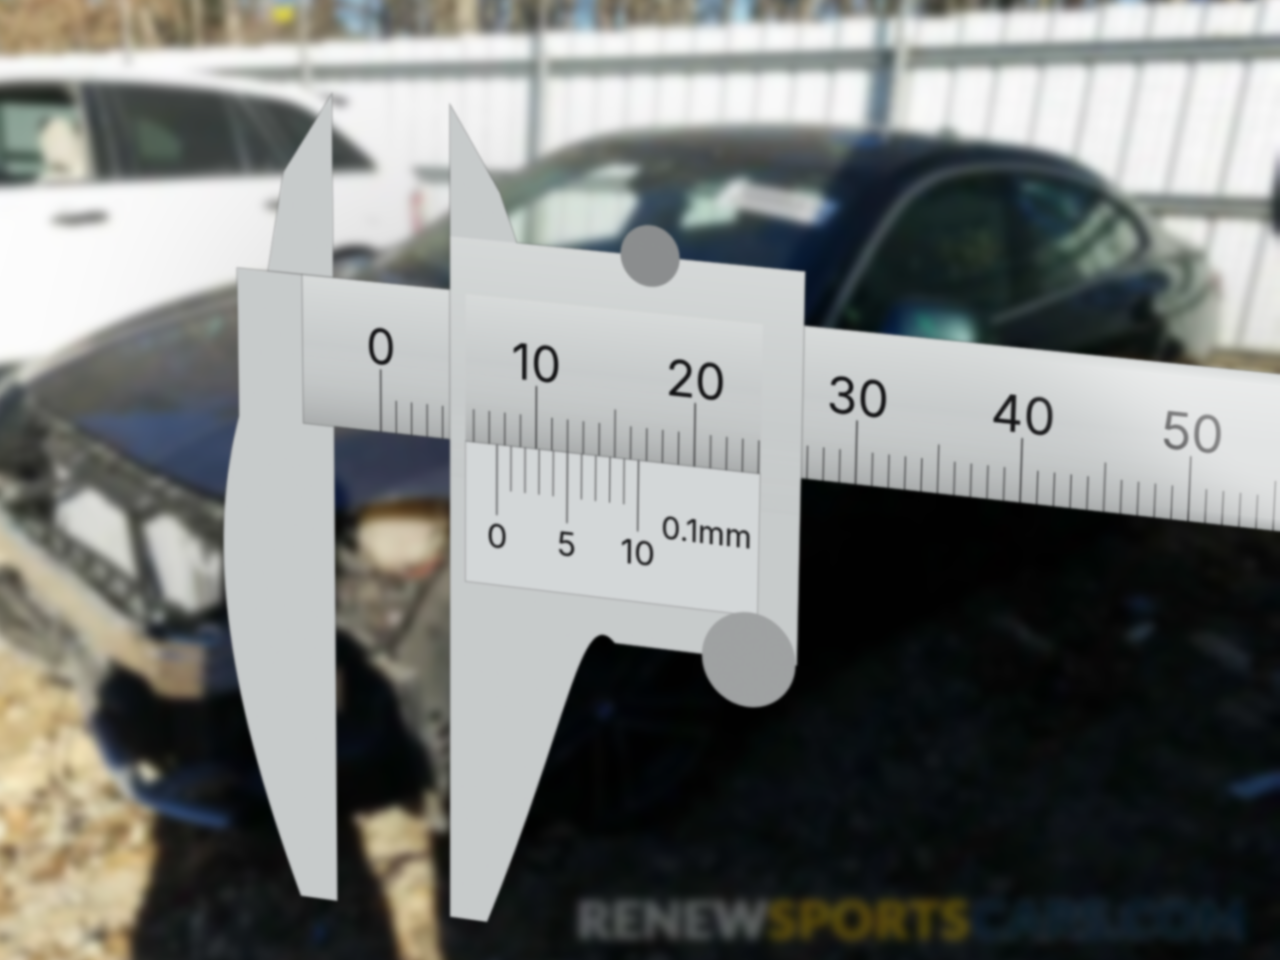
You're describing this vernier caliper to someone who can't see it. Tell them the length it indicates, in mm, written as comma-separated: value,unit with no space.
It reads 7.5,mm
